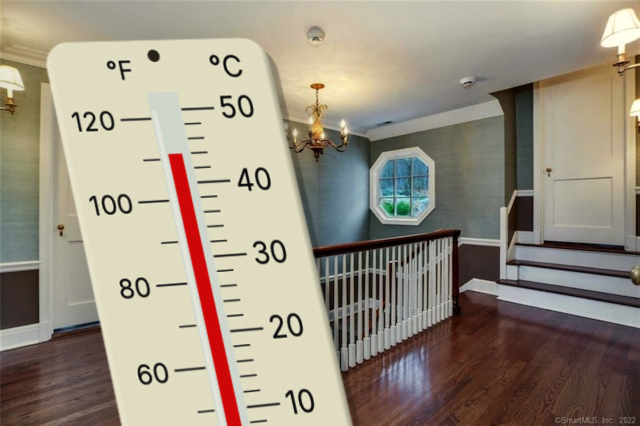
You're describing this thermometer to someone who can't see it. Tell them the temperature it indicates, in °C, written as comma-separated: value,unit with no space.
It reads 44,°C
